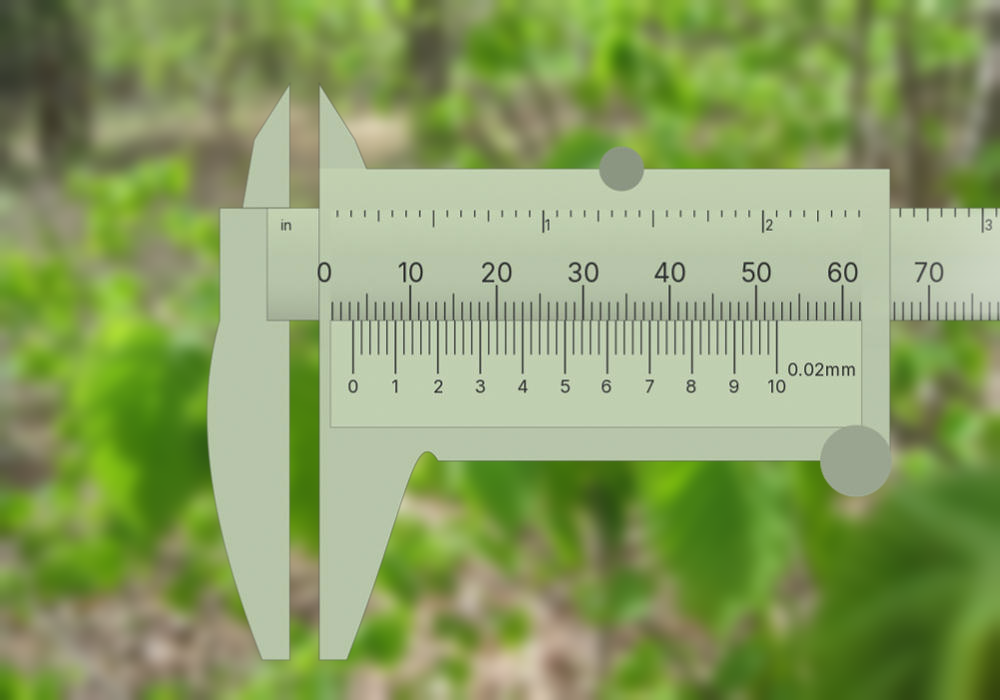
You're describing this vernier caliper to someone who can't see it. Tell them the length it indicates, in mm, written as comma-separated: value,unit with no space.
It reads 3.4,mm
